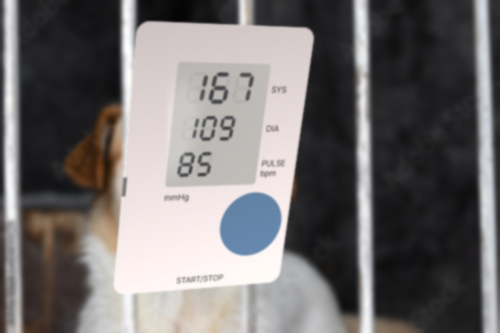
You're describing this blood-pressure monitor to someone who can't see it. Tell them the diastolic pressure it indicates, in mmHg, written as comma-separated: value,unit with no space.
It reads 109,mmHg
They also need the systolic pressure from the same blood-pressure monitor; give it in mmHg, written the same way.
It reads 167,mmHg
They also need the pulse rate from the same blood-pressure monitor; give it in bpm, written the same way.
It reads 85,bpm
